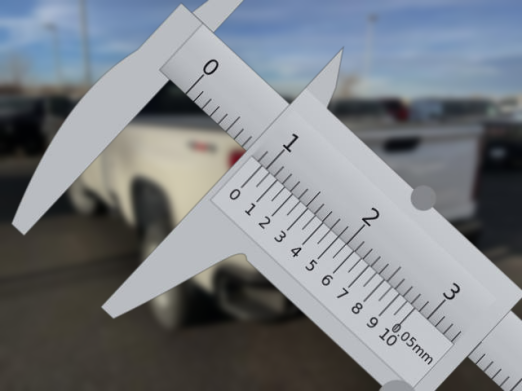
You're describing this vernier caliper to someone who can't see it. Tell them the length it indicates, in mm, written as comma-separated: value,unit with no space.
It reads 9.5,mm
